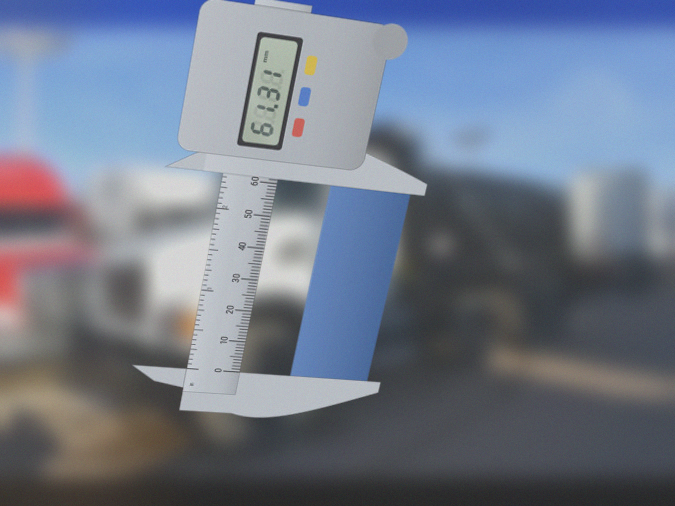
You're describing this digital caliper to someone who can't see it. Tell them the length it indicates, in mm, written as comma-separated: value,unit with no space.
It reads 61.31,mm
